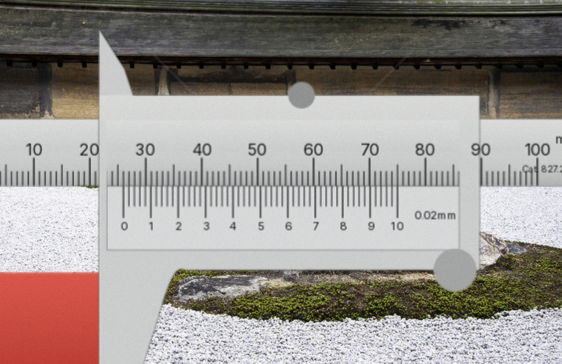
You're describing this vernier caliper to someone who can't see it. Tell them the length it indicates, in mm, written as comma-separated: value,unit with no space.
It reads 26.0,mm
